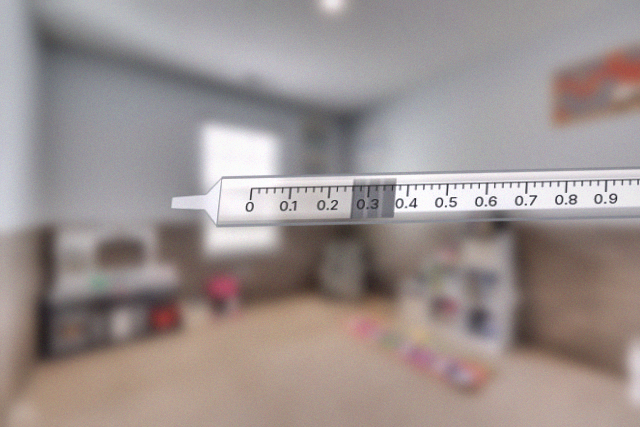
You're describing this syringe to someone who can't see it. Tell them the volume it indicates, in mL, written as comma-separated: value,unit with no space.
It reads 0.26,mL
